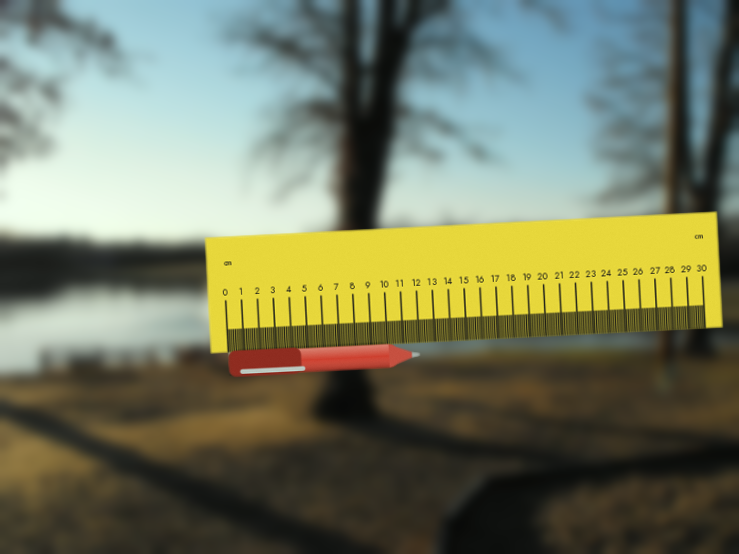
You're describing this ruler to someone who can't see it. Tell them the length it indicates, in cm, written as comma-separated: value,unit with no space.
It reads 12,cm
